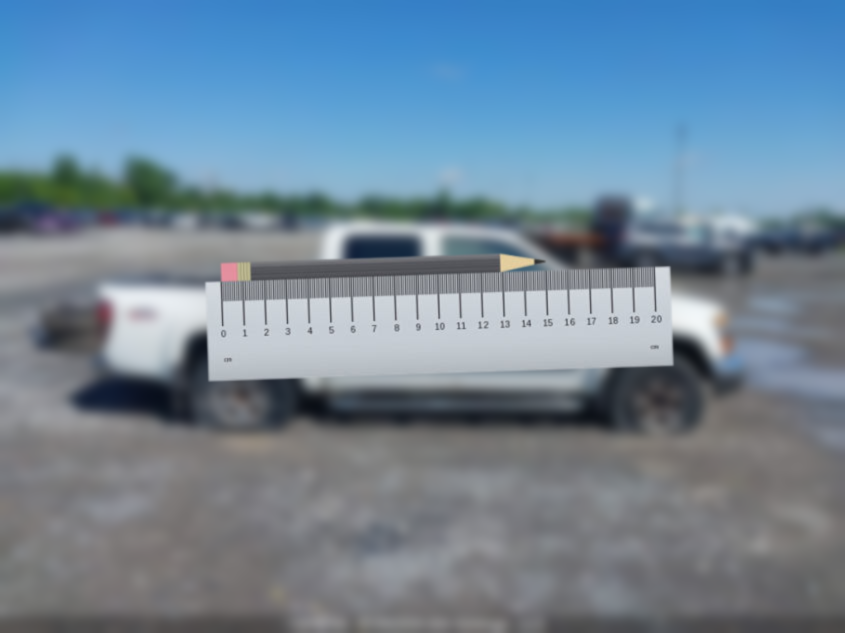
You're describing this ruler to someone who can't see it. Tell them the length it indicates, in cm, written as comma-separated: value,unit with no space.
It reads 15,cm
